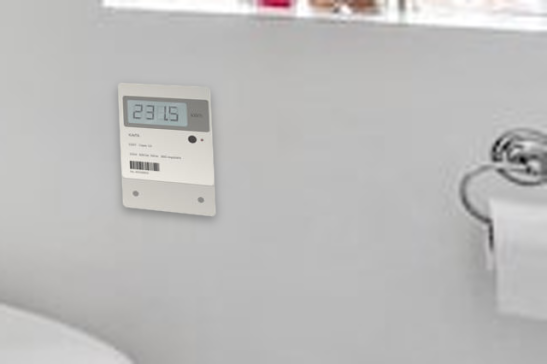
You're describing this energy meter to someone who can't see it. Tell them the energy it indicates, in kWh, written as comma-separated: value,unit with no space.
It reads 231.5,kWh
